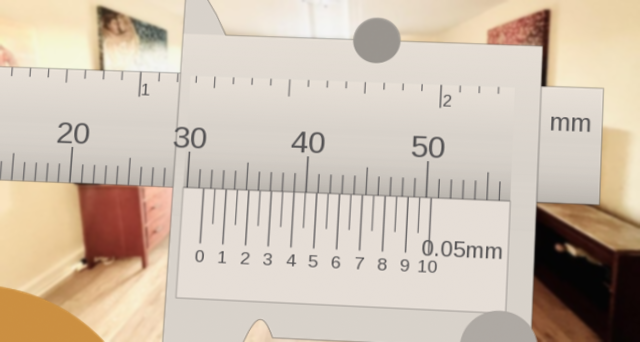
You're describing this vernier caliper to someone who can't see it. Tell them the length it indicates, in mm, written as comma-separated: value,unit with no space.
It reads 31.4,mm
